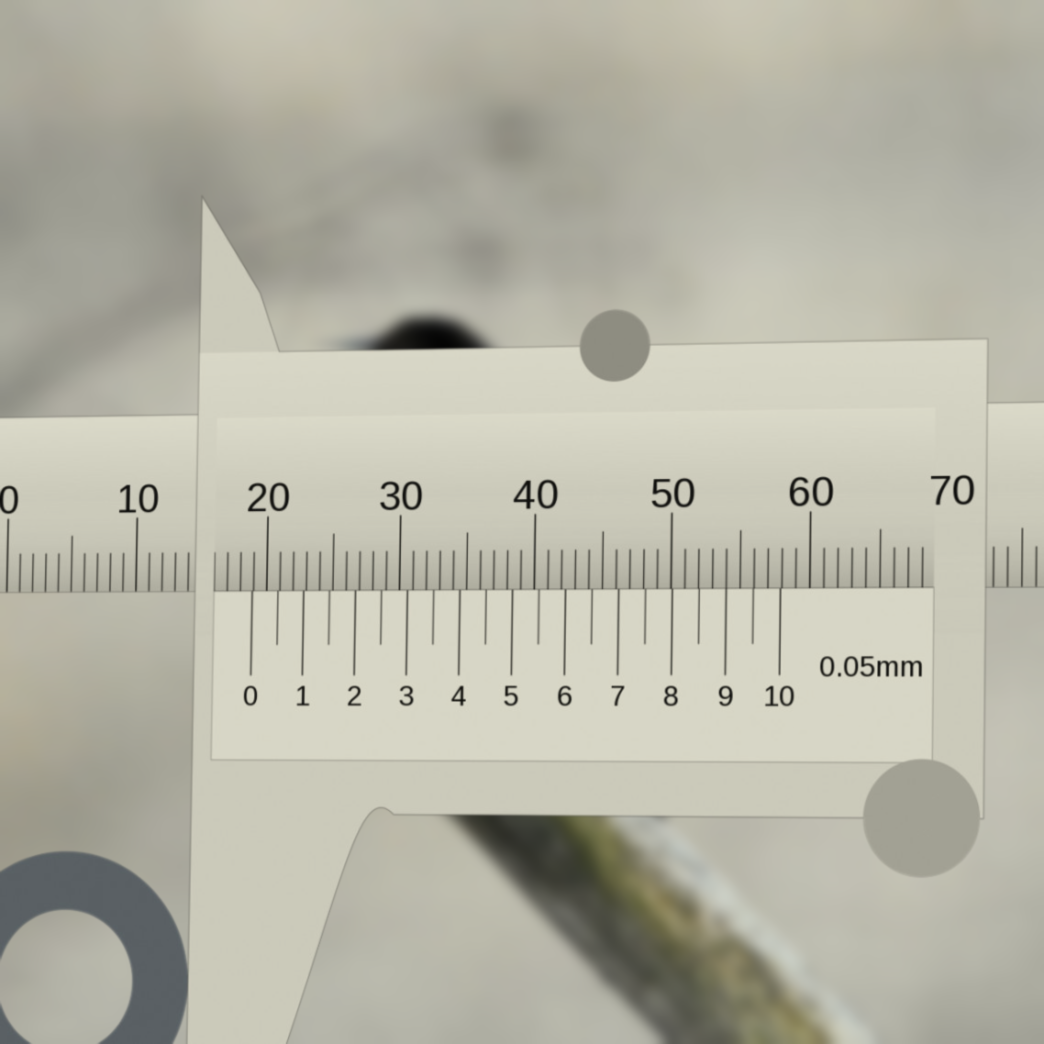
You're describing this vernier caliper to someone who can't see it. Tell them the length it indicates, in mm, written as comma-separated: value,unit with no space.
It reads 18.9,mm
